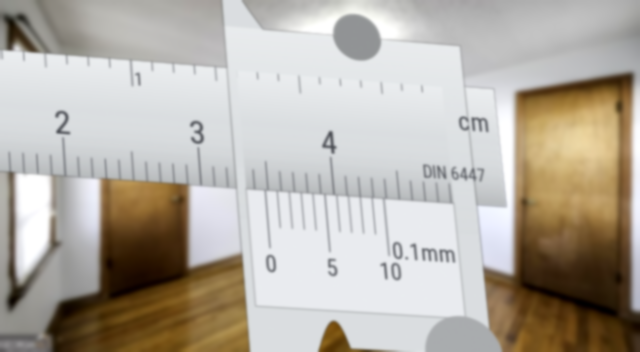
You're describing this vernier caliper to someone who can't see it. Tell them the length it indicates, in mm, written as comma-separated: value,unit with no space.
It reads 34.8,mm
